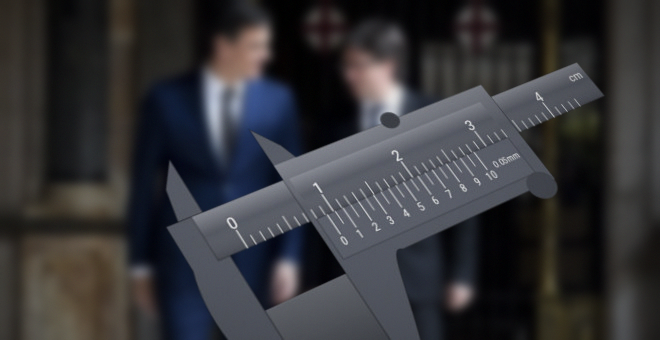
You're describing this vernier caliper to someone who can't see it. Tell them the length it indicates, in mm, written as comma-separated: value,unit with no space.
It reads 9.2,mm
